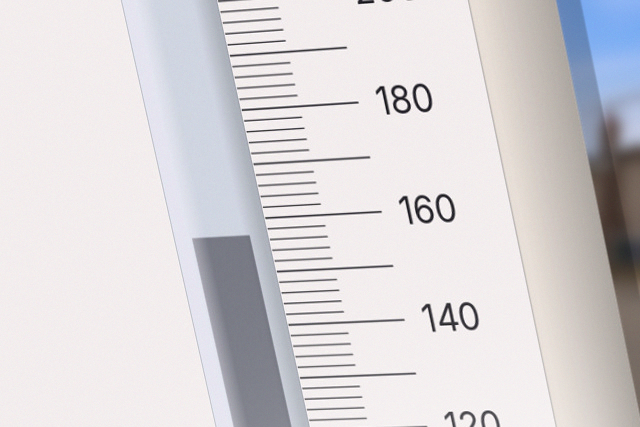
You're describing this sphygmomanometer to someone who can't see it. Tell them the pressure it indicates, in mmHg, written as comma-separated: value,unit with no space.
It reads 157,mmHg
